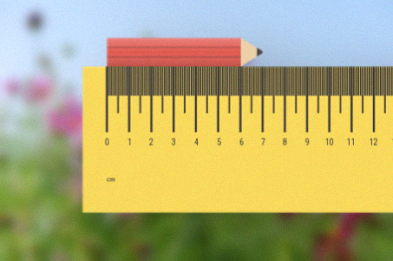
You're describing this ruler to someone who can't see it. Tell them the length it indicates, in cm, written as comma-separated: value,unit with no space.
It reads 7,cm
